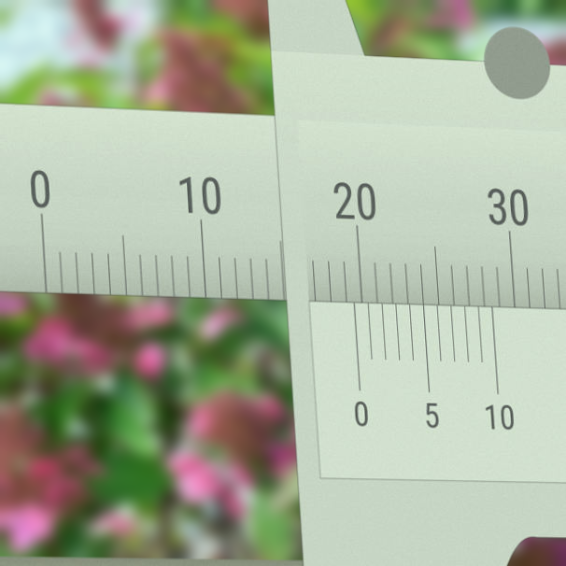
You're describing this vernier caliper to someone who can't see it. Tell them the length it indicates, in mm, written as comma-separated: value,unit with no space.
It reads 19.5,mm
